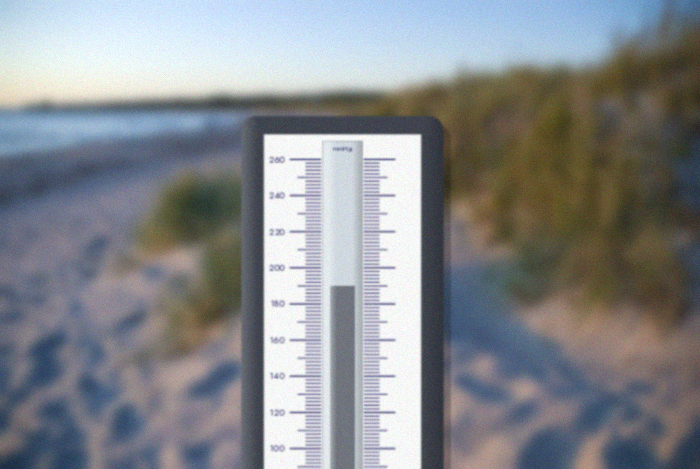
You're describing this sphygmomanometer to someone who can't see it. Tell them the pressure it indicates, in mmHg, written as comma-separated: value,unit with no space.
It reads 190,mmHg
